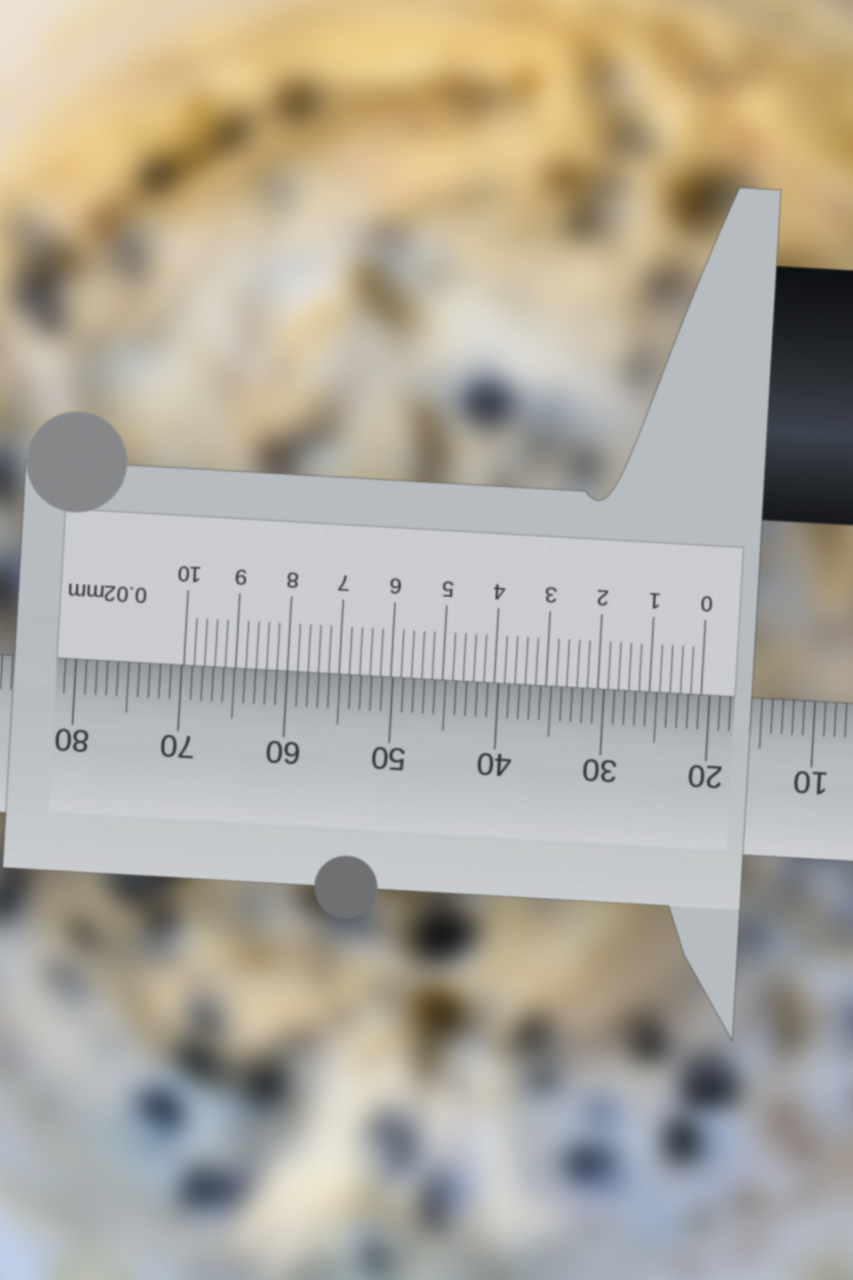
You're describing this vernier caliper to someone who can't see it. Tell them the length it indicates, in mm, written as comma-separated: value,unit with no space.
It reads 20.8,mm
